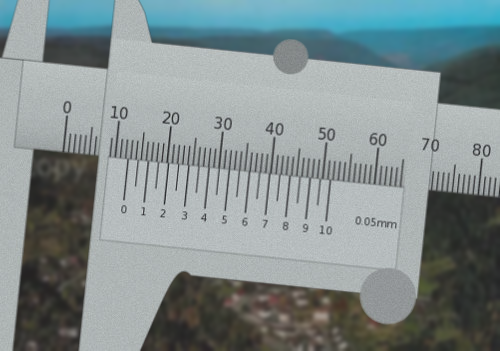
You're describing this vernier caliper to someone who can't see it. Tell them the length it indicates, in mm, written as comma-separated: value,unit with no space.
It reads 12.5,mm
